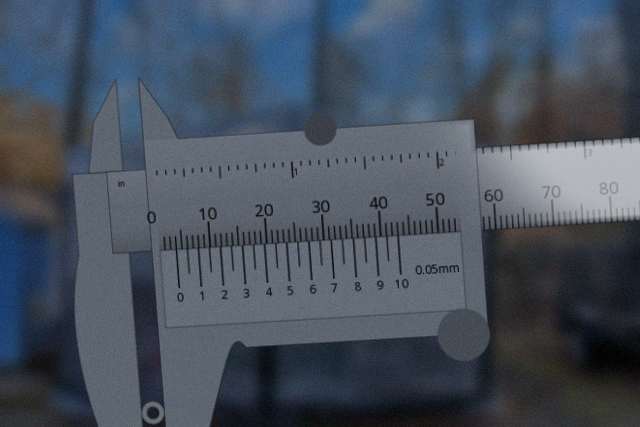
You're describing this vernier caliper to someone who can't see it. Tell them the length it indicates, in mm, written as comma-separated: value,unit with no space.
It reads 4.0,mm
